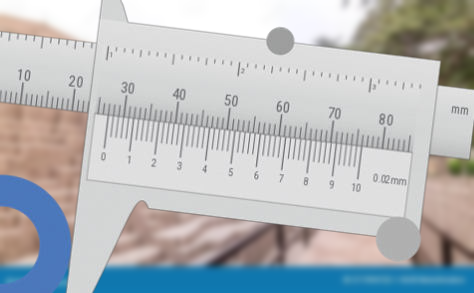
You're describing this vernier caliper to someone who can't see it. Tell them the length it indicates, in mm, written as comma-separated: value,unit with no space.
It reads 27.0,mm
